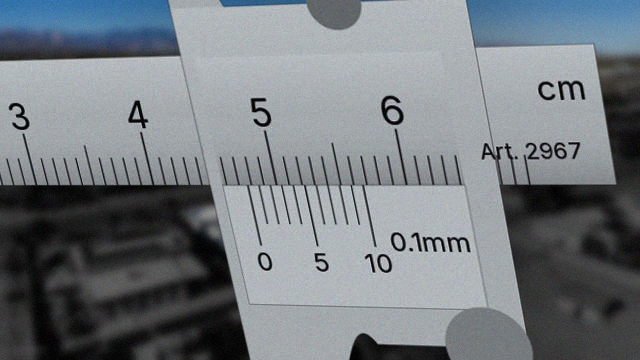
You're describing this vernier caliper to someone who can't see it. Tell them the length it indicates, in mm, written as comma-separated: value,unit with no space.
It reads 47.7,mm
